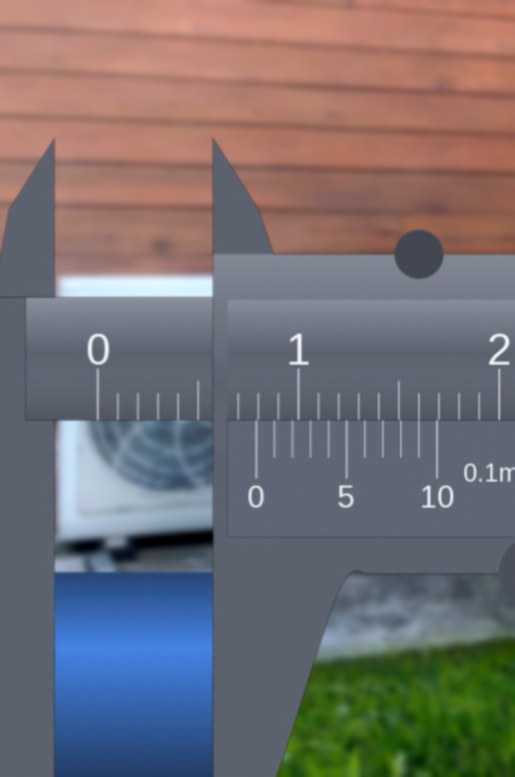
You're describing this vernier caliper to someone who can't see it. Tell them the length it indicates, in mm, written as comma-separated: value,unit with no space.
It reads 7.9,mm
